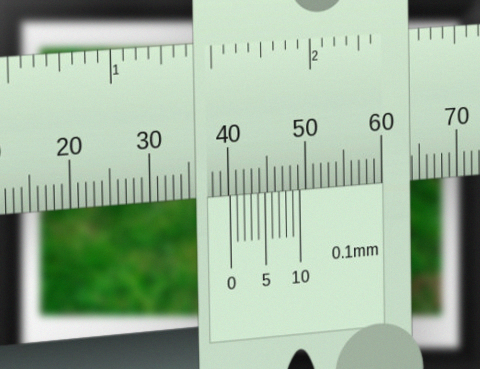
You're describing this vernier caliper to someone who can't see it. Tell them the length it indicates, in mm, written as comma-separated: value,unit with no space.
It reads 40.2,mm
